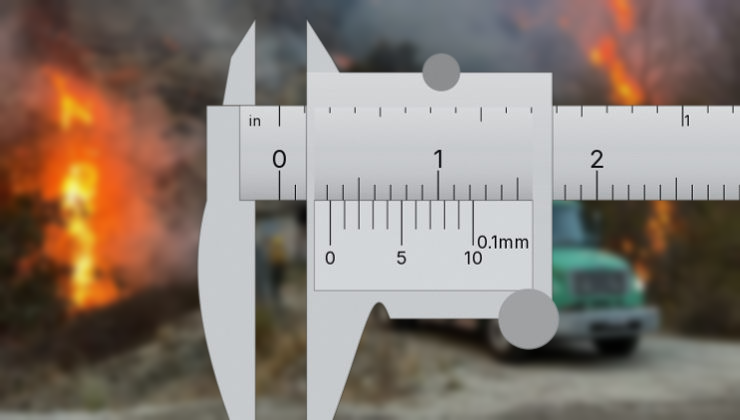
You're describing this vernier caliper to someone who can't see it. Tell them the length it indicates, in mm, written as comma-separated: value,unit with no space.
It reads 3.2,mm
